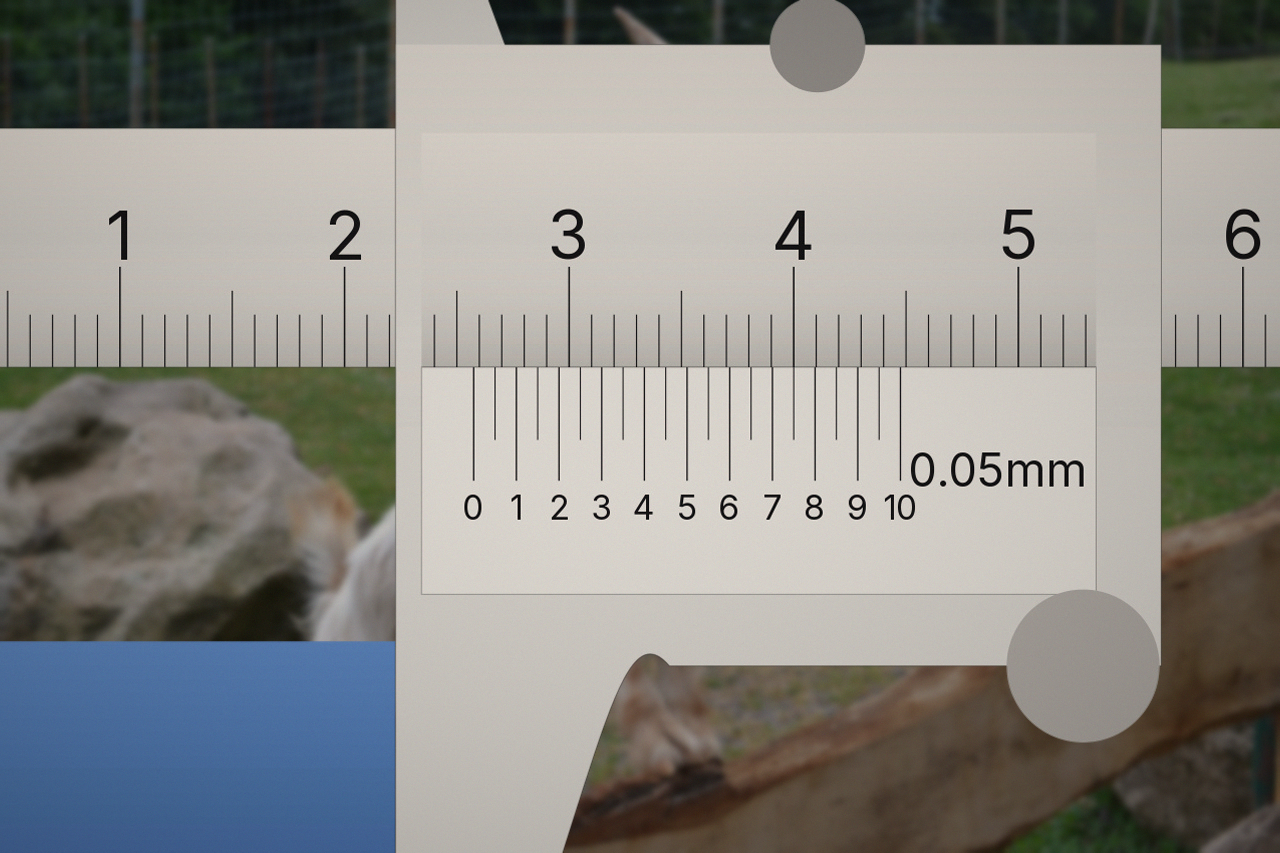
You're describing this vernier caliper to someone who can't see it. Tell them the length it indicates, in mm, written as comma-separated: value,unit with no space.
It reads 25.75,mm
